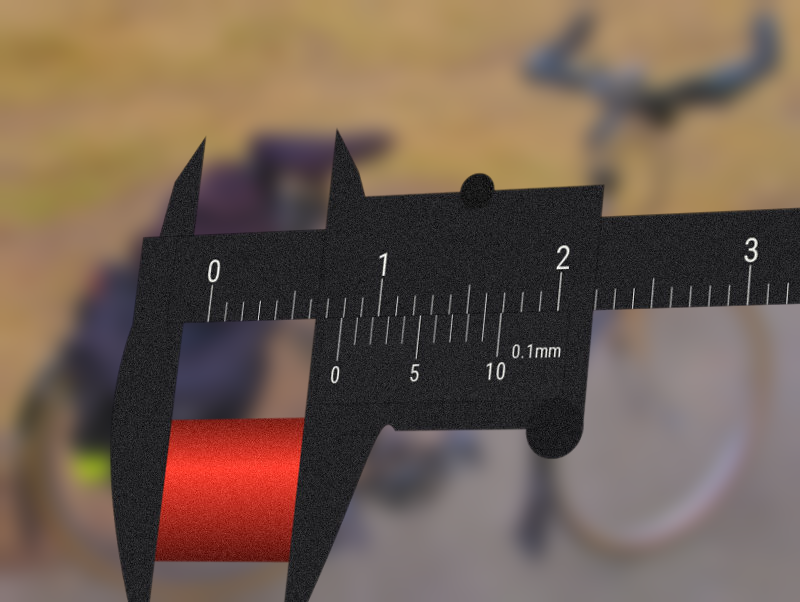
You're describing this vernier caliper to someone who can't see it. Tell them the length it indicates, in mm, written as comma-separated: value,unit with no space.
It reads 7.9,mm
